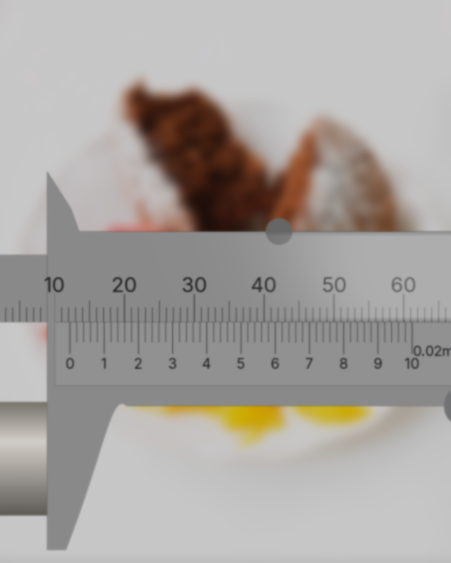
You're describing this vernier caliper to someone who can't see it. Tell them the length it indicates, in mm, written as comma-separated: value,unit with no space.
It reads 12.2,mm
